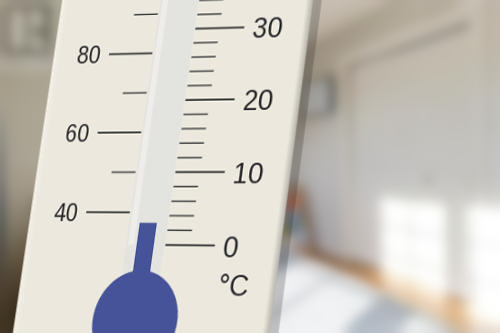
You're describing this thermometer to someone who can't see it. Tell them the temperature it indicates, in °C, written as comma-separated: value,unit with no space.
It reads 3,°C
